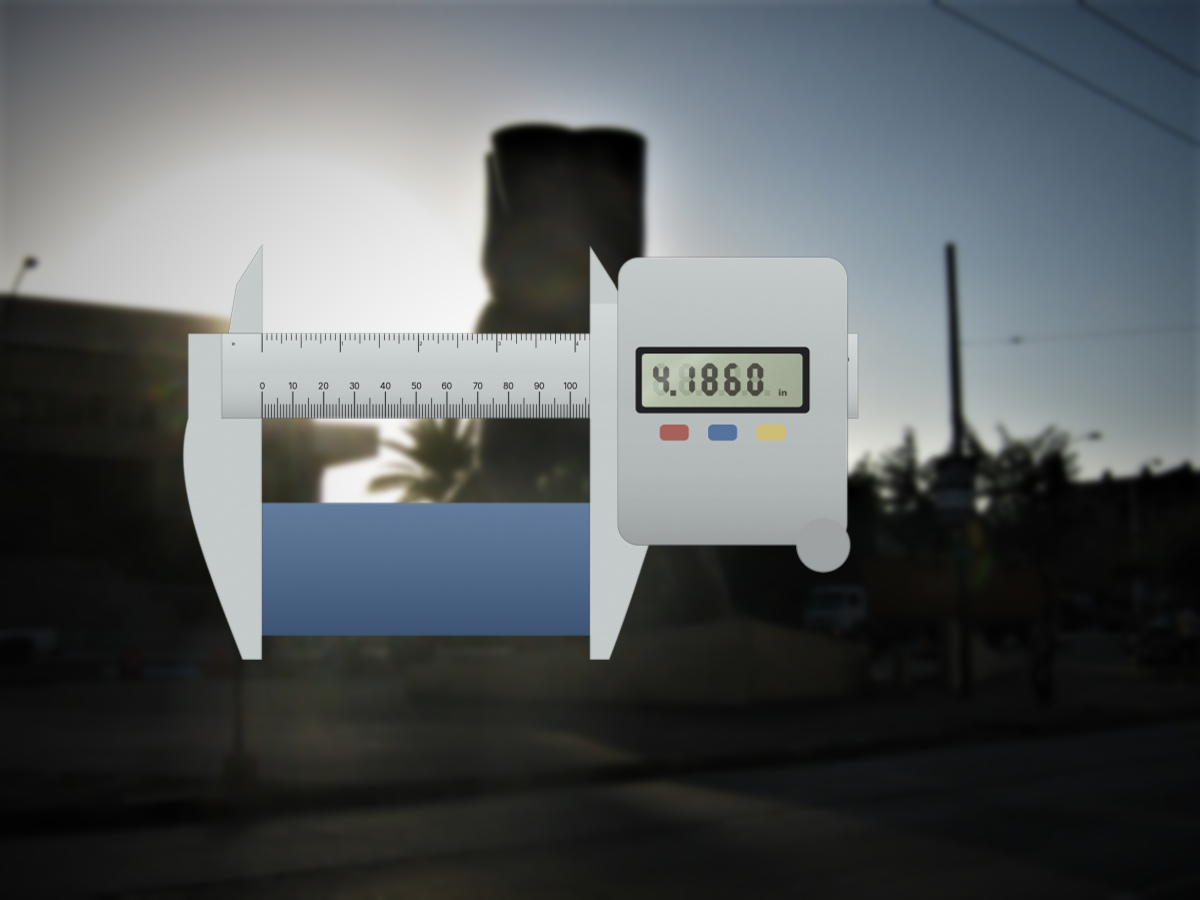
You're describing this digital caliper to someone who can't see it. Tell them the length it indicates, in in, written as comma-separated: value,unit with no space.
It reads 4.1860,in
